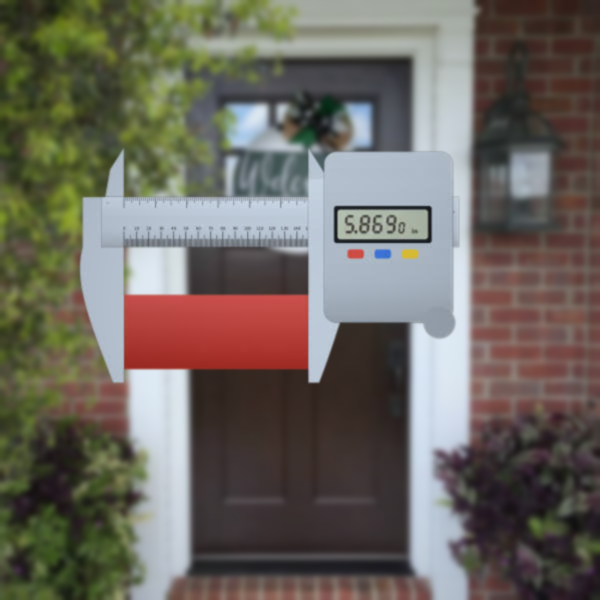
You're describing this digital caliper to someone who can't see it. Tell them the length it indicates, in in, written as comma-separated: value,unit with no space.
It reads 5.8690,in
